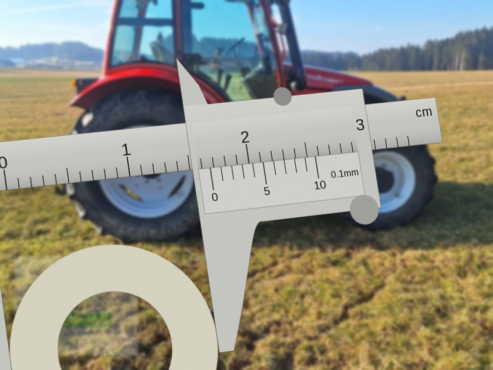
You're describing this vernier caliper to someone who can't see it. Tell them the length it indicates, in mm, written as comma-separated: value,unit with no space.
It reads 16.7,mm
